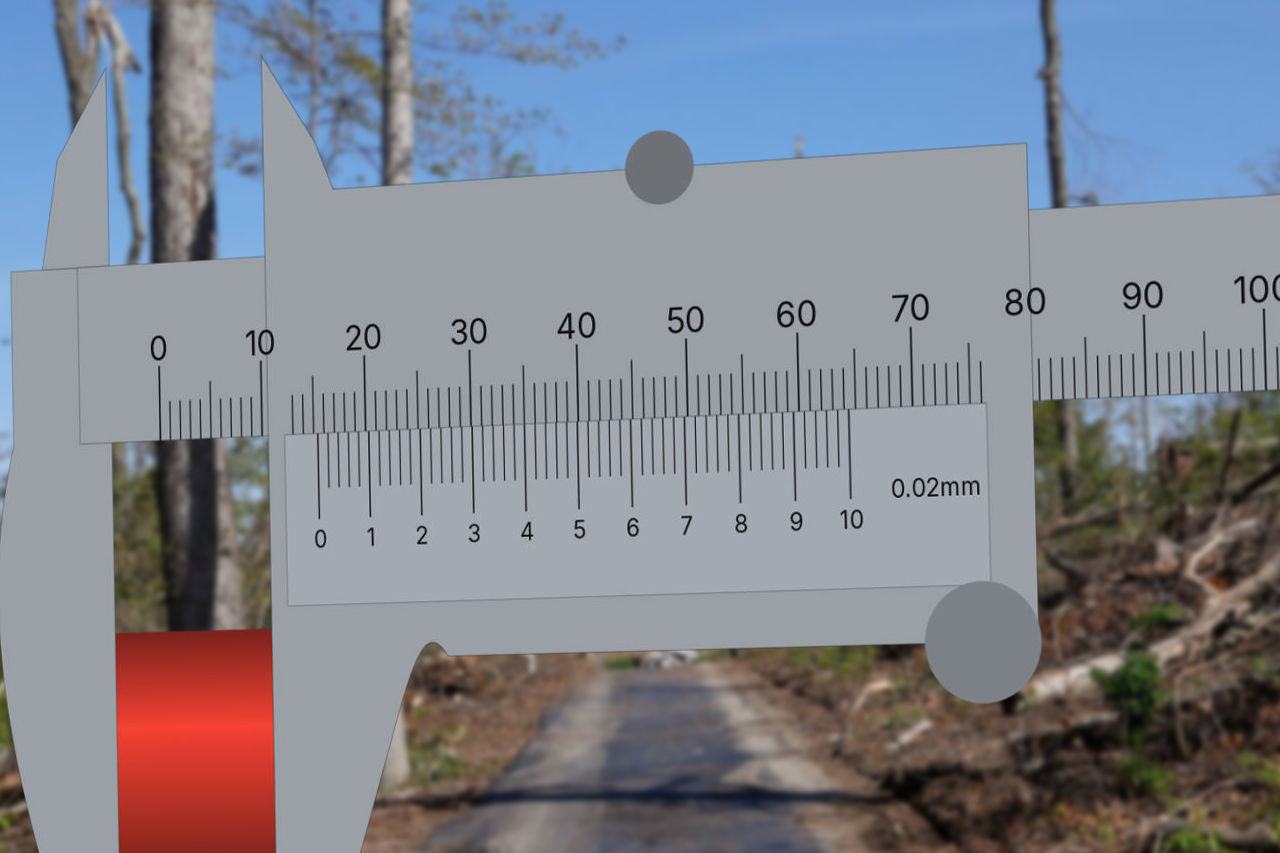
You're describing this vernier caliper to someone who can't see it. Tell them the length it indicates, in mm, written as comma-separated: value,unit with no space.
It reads 15.4,mm
